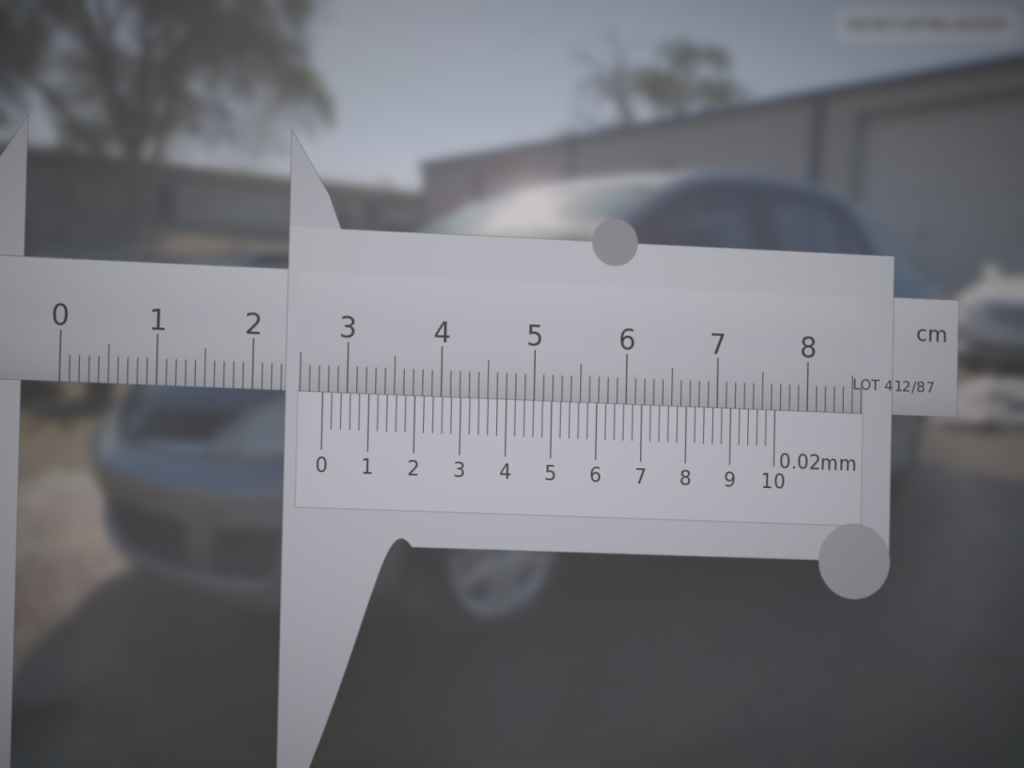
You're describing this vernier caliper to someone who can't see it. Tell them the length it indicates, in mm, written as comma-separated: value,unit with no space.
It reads 27.4,mm
